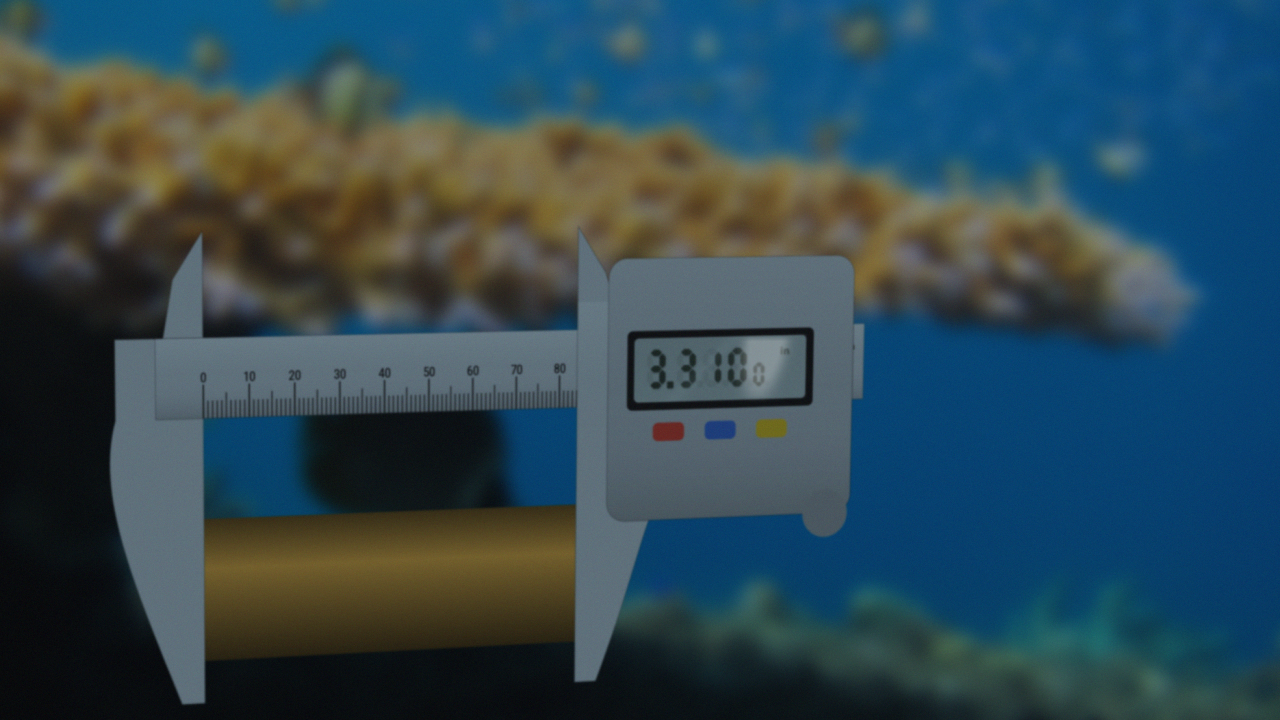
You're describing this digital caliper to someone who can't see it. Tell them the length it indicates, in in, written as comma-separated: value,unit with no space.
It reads 3.3100,in
